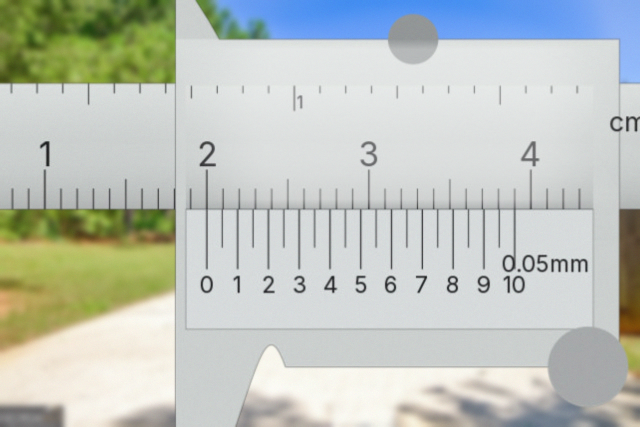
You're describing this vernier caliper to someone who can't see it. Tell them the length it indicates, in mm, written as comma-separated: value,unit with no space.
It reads 20.0,mm
